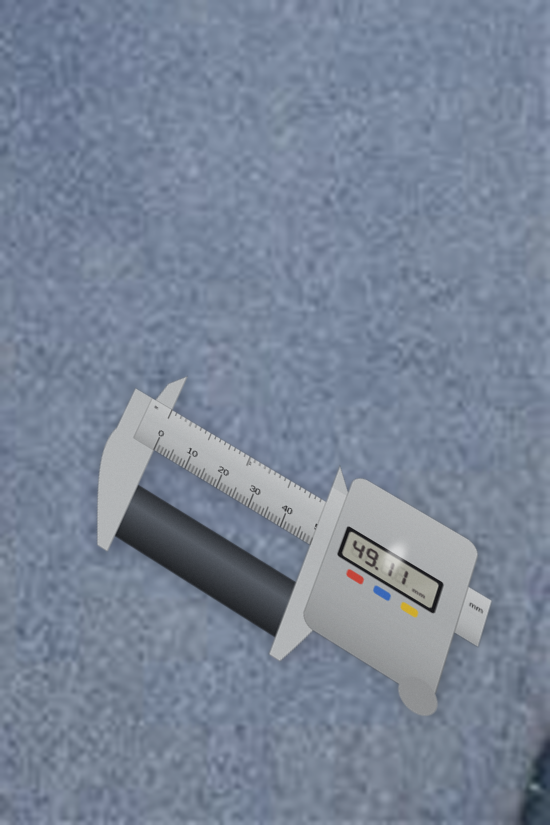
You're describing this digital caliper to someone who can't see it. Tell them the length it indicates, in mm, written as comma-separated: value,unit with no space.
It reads 49.11,mm
